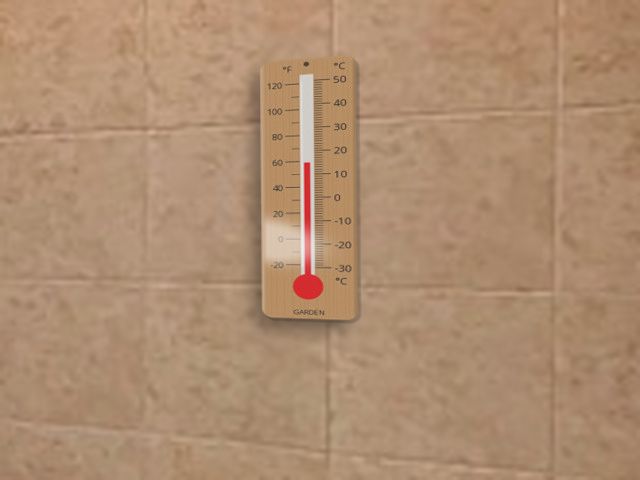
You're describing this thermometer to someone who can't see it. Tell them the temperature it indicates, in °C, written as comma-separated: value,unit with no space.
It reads 15,°C
